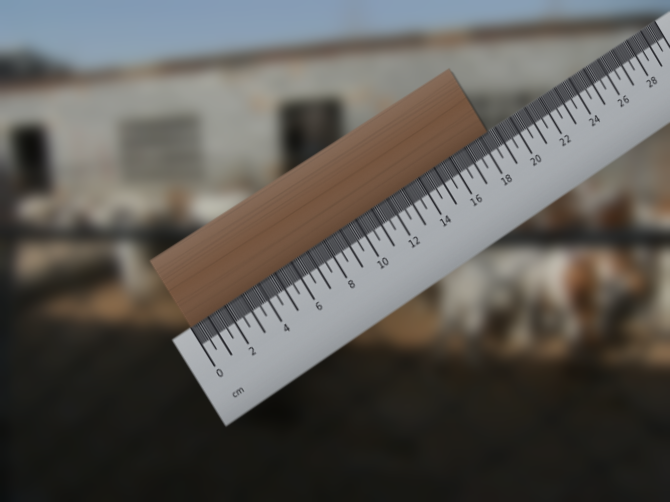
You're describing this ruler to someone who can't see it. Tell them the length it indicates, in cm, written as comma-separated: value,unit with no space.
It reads 18.5,cm
